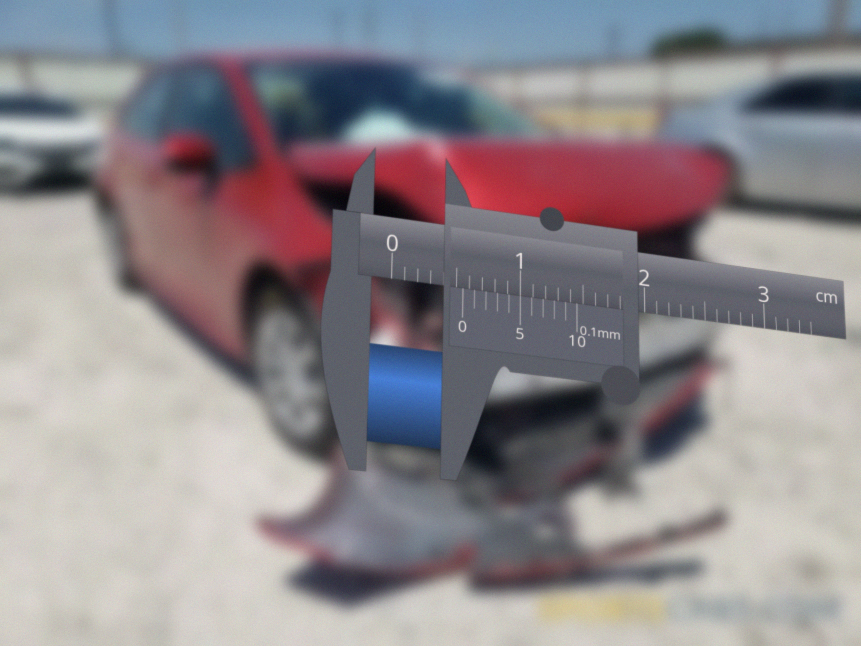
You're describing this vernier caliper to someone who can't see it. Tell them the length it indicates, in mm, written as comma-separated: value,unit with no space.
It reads 5.5,mm
